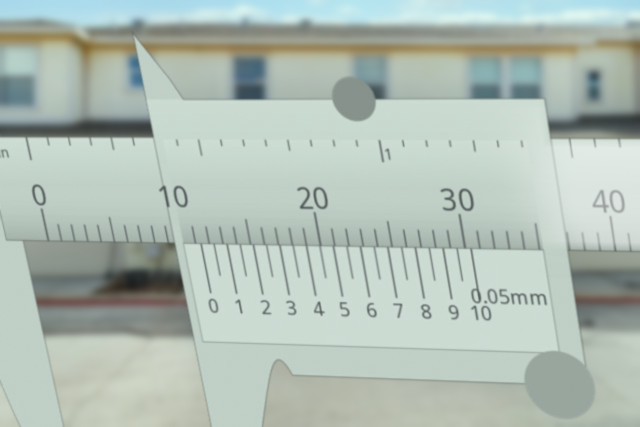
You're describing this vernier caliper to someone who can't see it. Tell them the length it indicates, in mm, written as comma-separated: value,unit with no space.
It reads 11.4,mm
